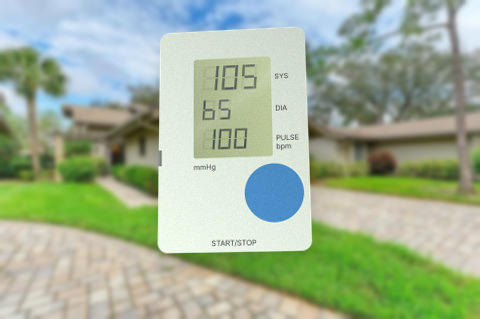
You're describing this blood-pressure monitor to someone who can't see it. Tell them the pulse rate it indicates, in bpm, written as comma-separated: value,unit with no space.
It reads 100,bpm
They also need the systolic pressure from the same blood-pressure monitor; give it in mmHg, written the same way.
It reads 105,mmHg
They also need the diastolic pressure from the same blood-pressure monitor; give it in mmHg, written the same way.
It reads 65,mmHg
